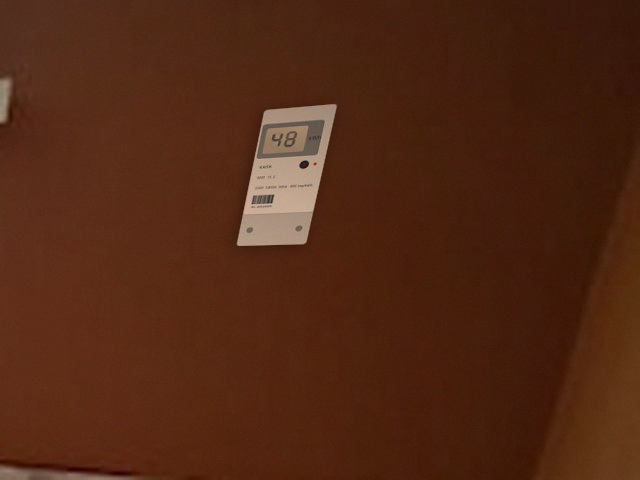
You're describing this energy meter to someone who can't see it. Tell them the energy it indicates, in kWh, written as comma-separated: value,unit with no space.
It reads 48,kWh
